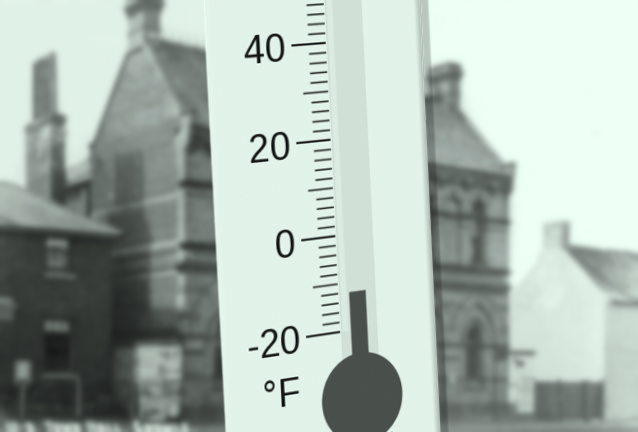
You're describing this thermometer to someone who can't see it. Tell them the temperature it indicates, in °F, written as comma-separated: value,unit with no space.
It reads -12,°F
